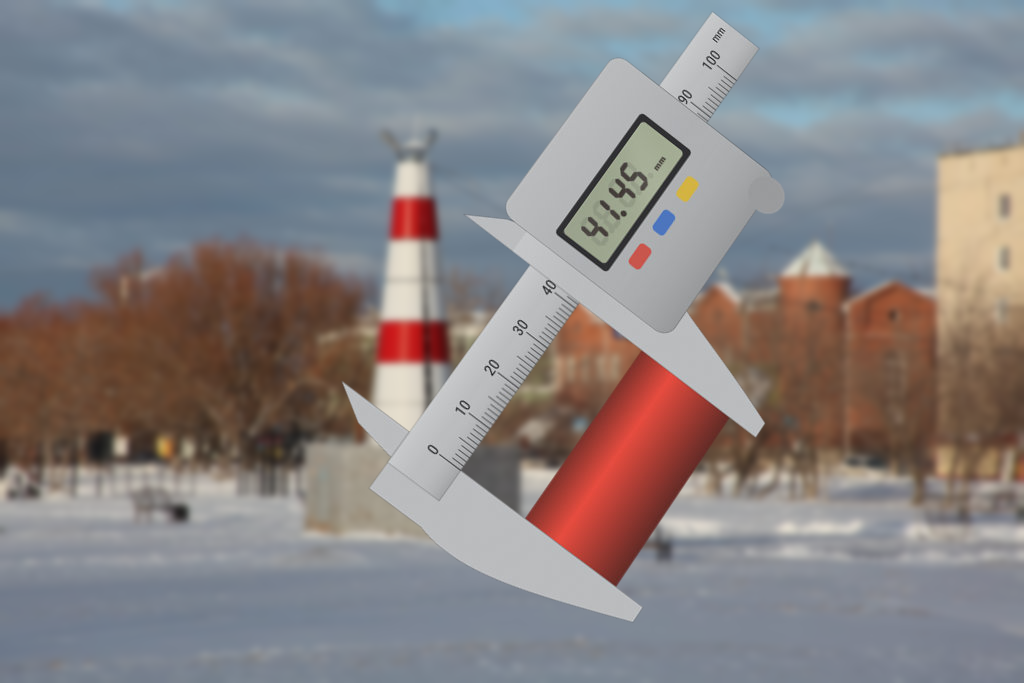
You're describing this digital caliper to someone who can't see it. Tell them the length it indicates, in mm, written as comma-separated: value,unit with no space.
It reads 41.45,mm
